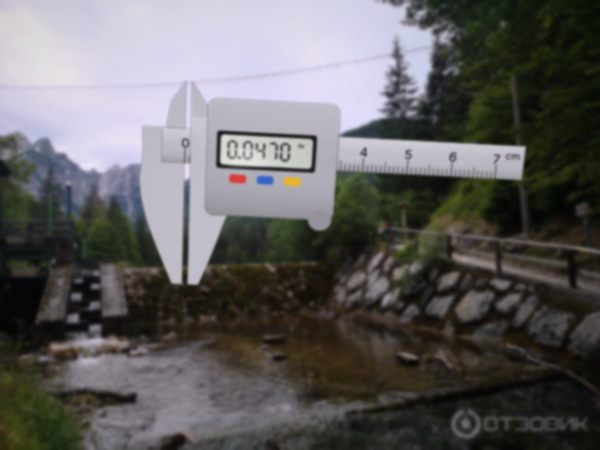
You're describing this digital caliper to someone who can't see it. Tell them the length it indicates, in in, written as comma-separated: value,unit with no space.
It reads 0.0470,in
